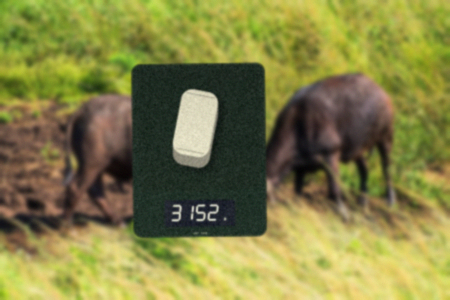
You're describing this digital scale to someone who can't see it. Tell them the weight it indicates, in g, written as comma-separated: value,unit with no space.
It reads 3152,g
